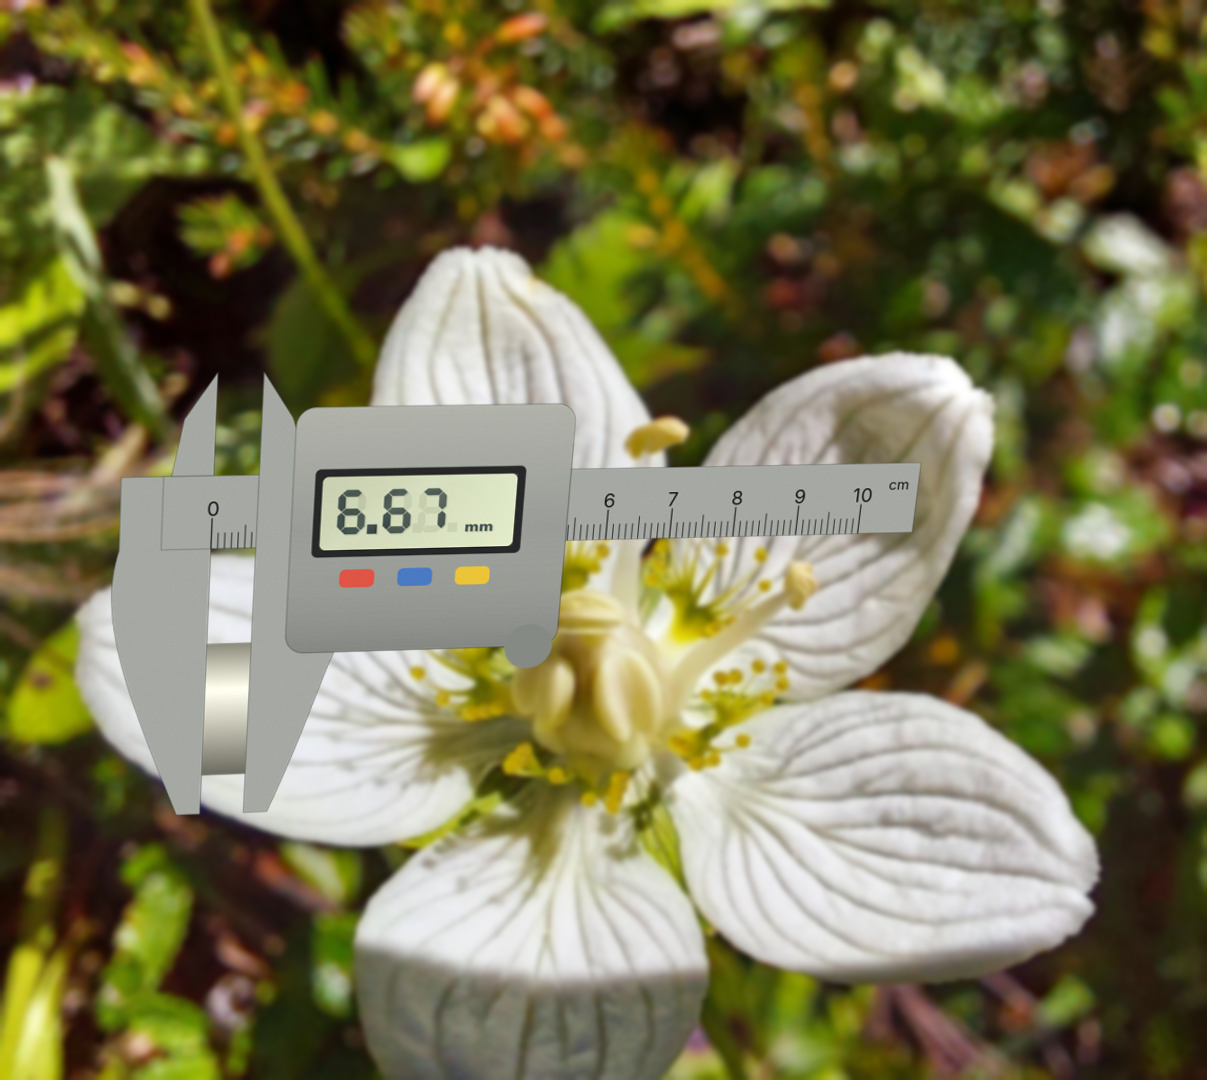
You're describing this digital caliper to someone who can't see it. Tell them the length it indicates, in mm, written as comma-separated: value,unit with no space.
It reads 6.67,mm
